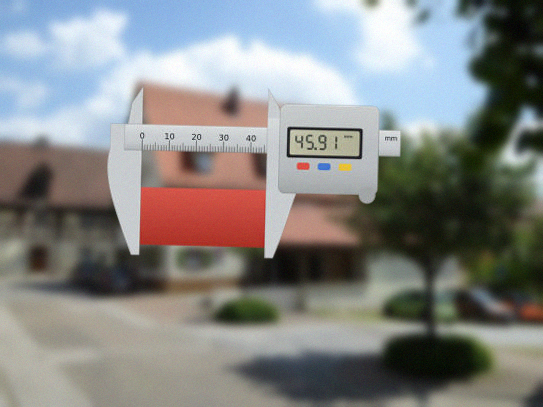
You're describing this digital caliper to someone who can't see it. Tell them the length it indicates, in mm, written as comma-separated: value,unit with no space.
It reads 45.91,mm
